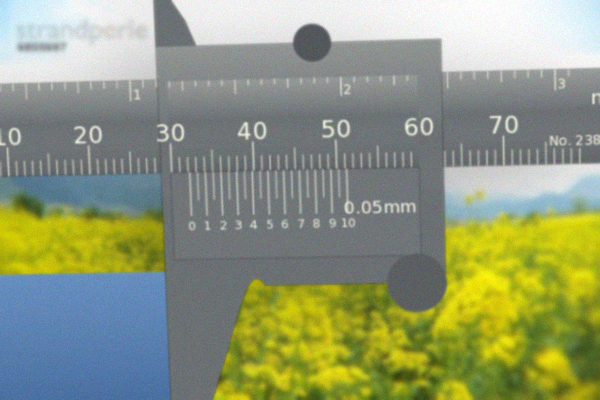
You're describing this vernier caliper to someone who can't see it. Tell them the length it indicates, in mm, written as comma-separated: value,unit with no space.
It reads 32.2,mm
